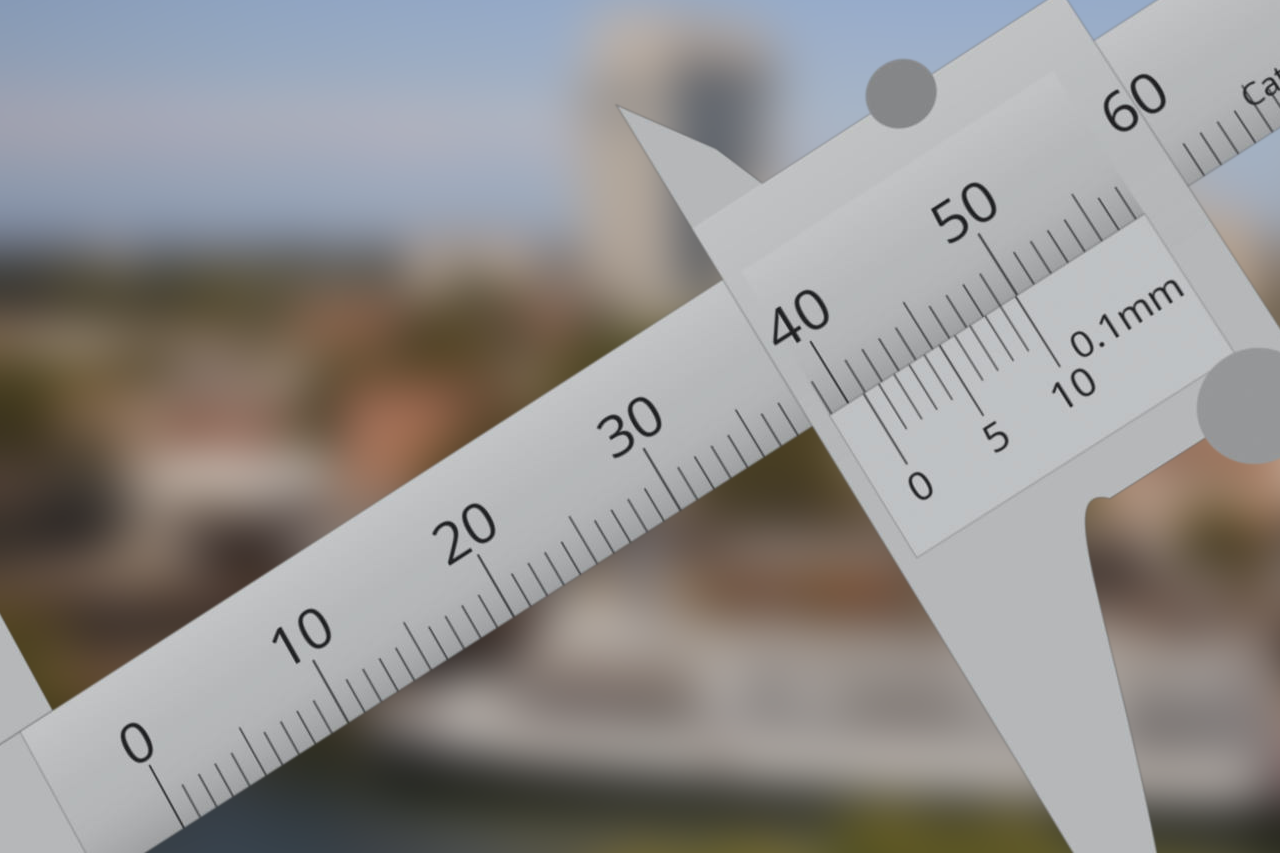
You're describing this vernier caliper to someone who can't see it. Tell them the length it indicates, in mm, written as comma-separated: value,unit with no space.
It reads 40.9,mm
